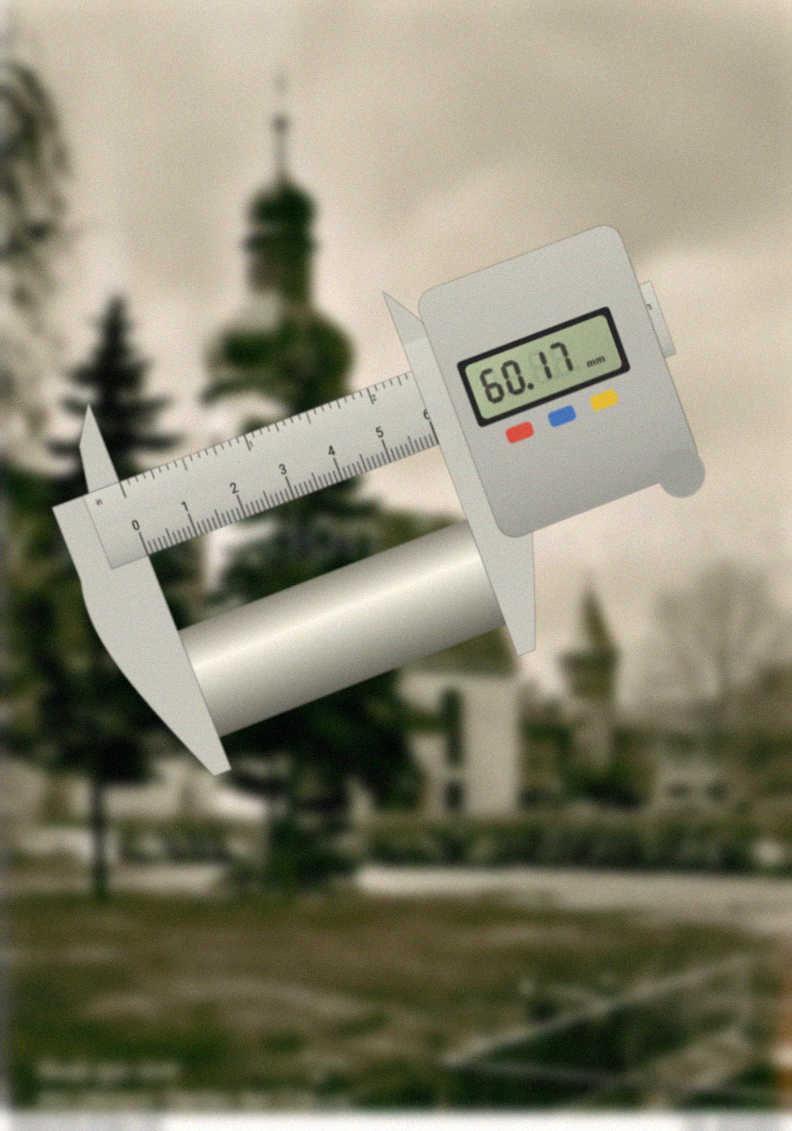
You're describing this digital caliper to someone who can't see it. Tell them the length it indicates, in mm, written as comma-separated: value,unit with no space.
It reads 60.17,mm
